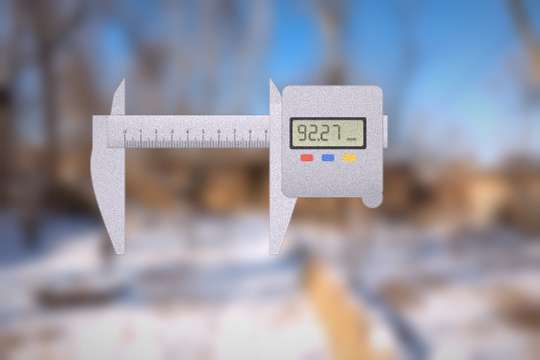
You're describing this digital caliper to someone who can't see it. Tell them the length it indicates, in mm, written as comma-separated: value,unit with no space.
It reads 92.27,mm
